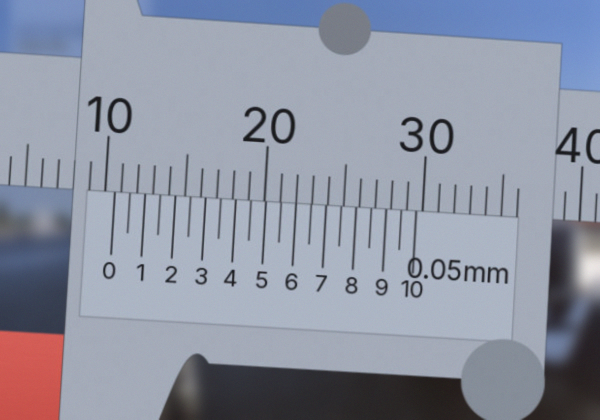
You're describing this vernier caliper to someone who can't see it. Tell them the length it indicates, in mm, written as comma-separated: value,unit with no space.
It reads 10.6,mm
